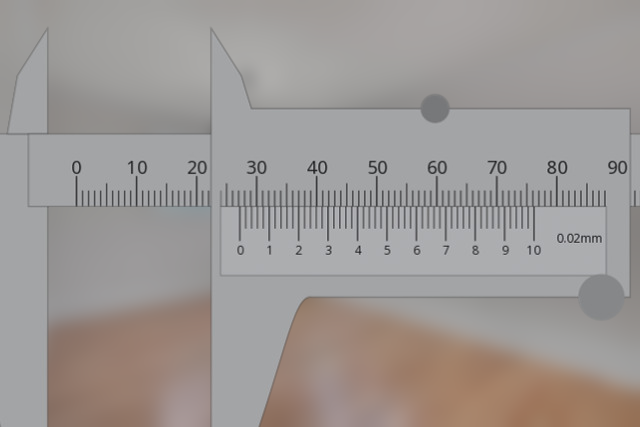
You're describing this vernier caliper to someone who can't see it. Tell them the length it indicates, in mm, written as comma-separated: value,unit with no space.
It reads 27.2,mm
